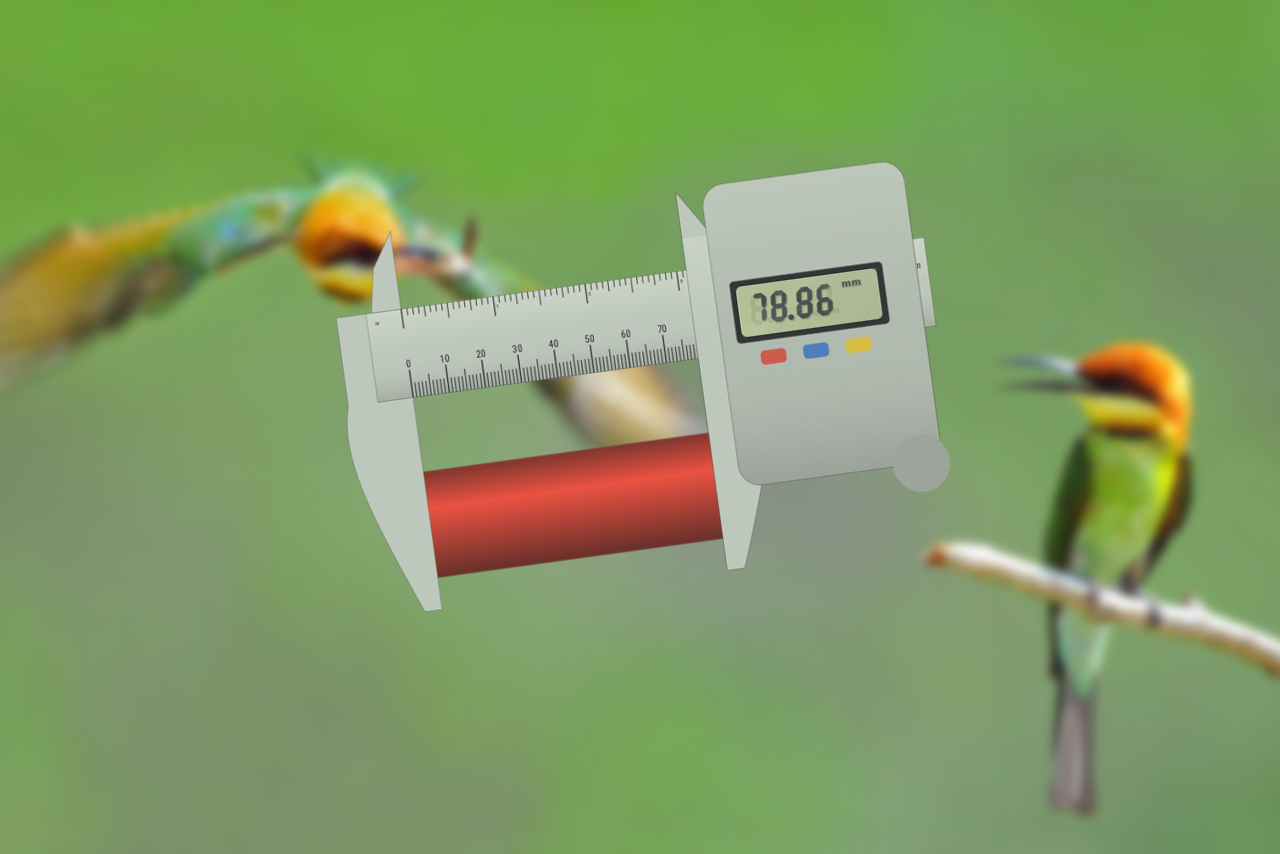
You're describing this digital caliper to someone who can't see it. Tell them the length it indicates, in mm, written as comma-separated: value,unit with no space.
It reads 78.86,mm
